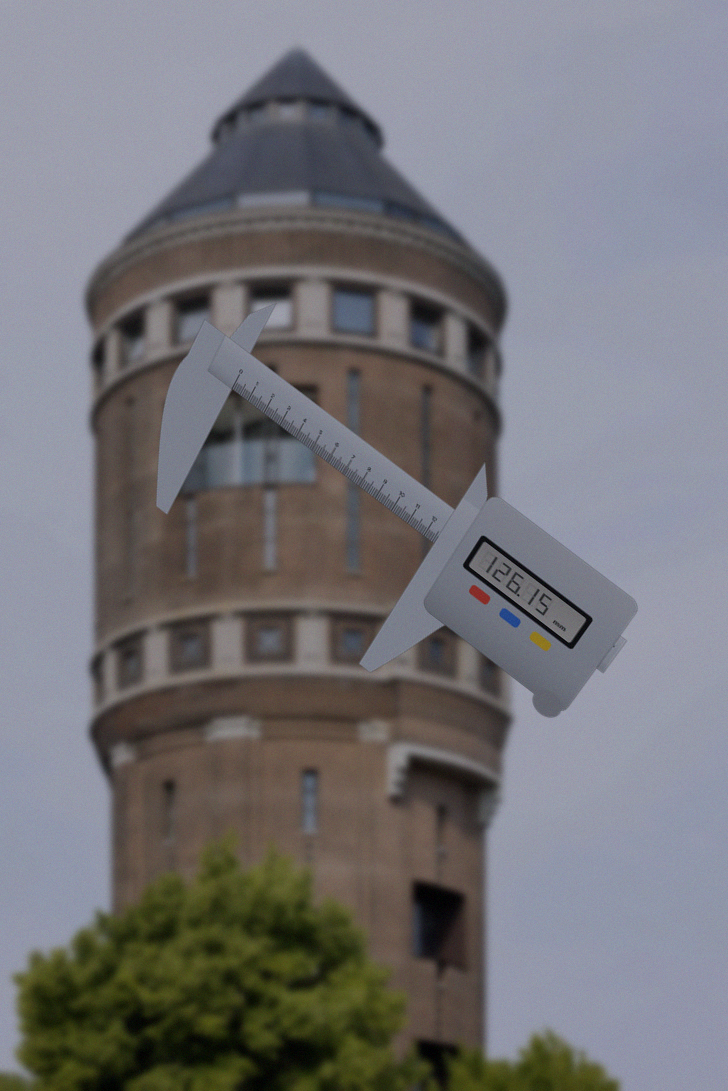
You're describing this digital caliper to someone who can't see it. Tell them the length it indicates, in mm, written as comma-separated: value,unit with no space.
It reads 126.15,mm
